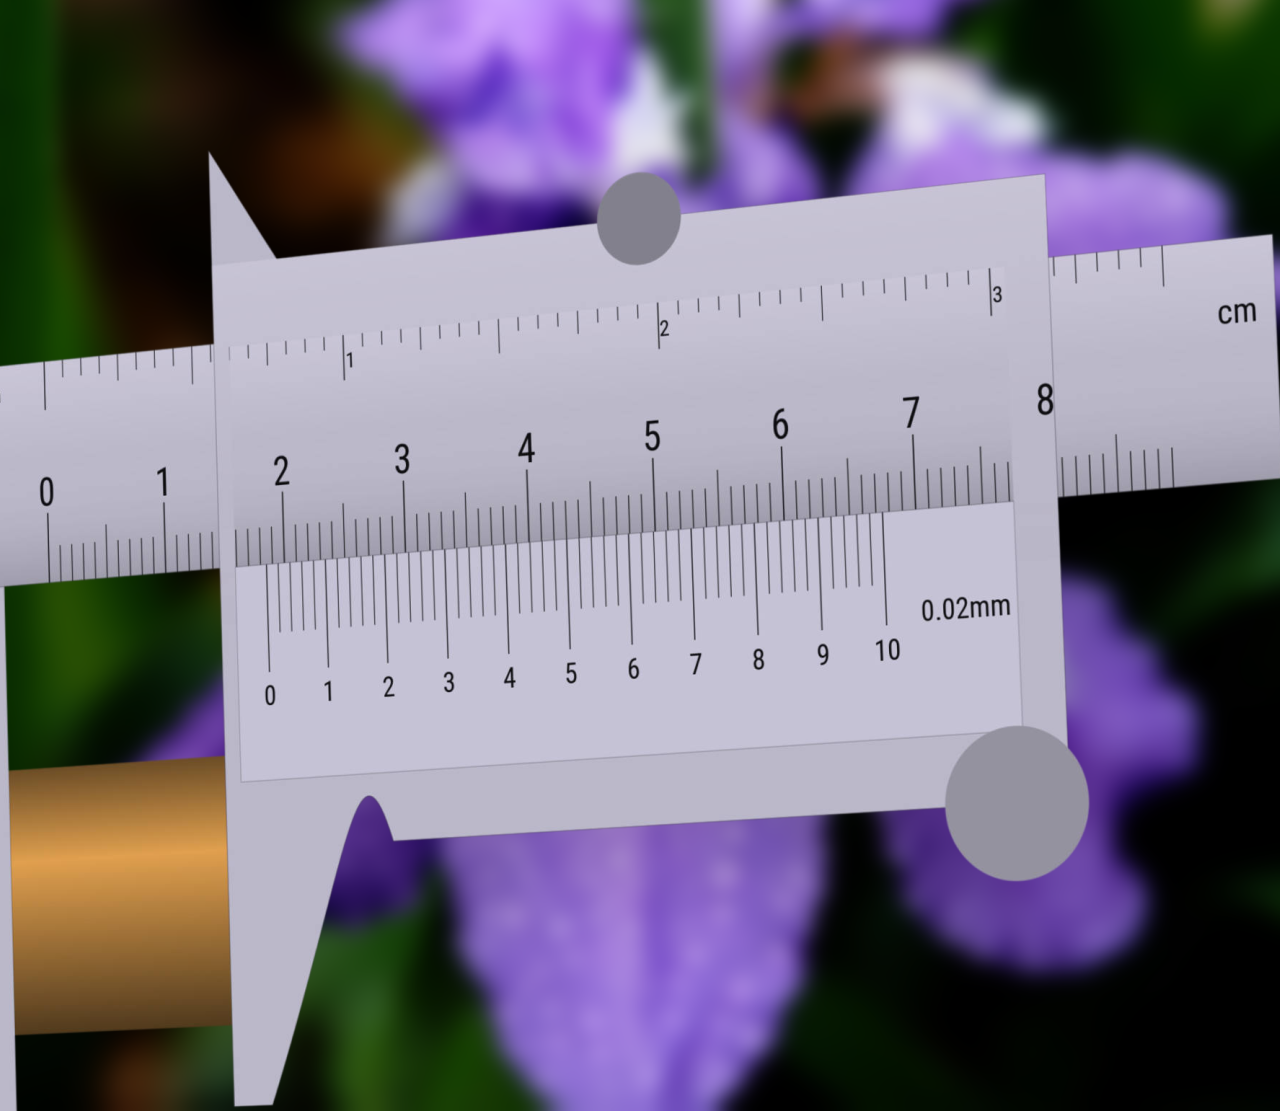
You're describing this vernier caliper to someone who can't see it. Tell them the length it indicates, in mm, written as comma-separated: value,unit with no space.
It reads 18.5,mm
